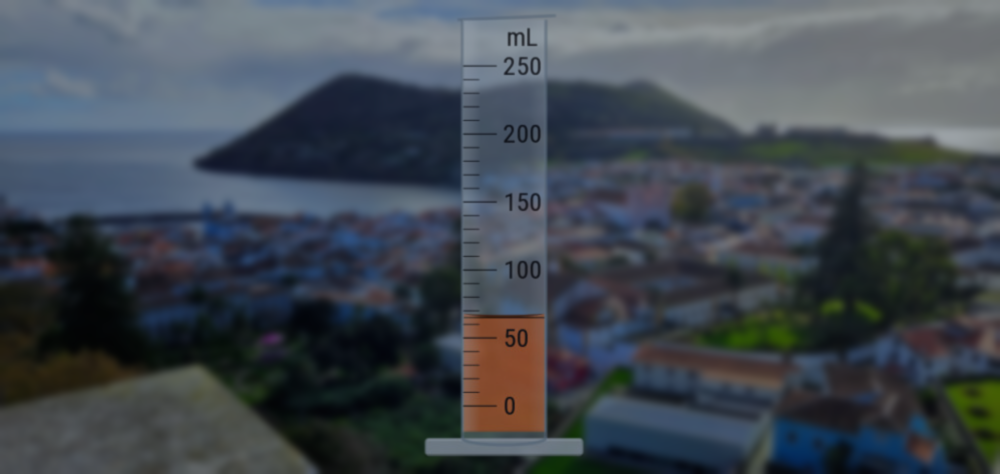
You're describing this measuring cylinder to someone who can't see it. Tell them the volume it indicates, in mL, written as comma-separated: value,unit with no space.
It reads 65,mL
